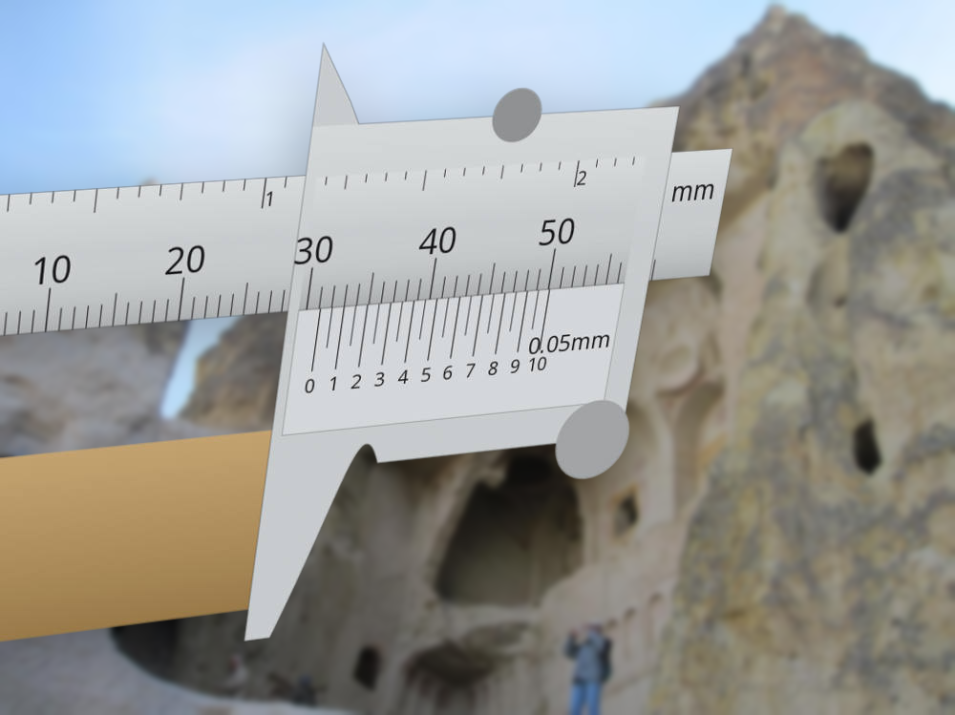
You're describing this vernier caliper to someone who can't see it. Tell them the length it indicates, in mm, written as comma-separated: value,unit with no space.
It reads 31.1,mm
